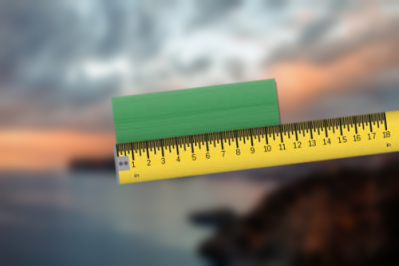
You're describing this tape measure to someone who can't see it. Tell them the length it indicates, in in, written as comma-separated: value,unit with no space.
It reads 11,in
